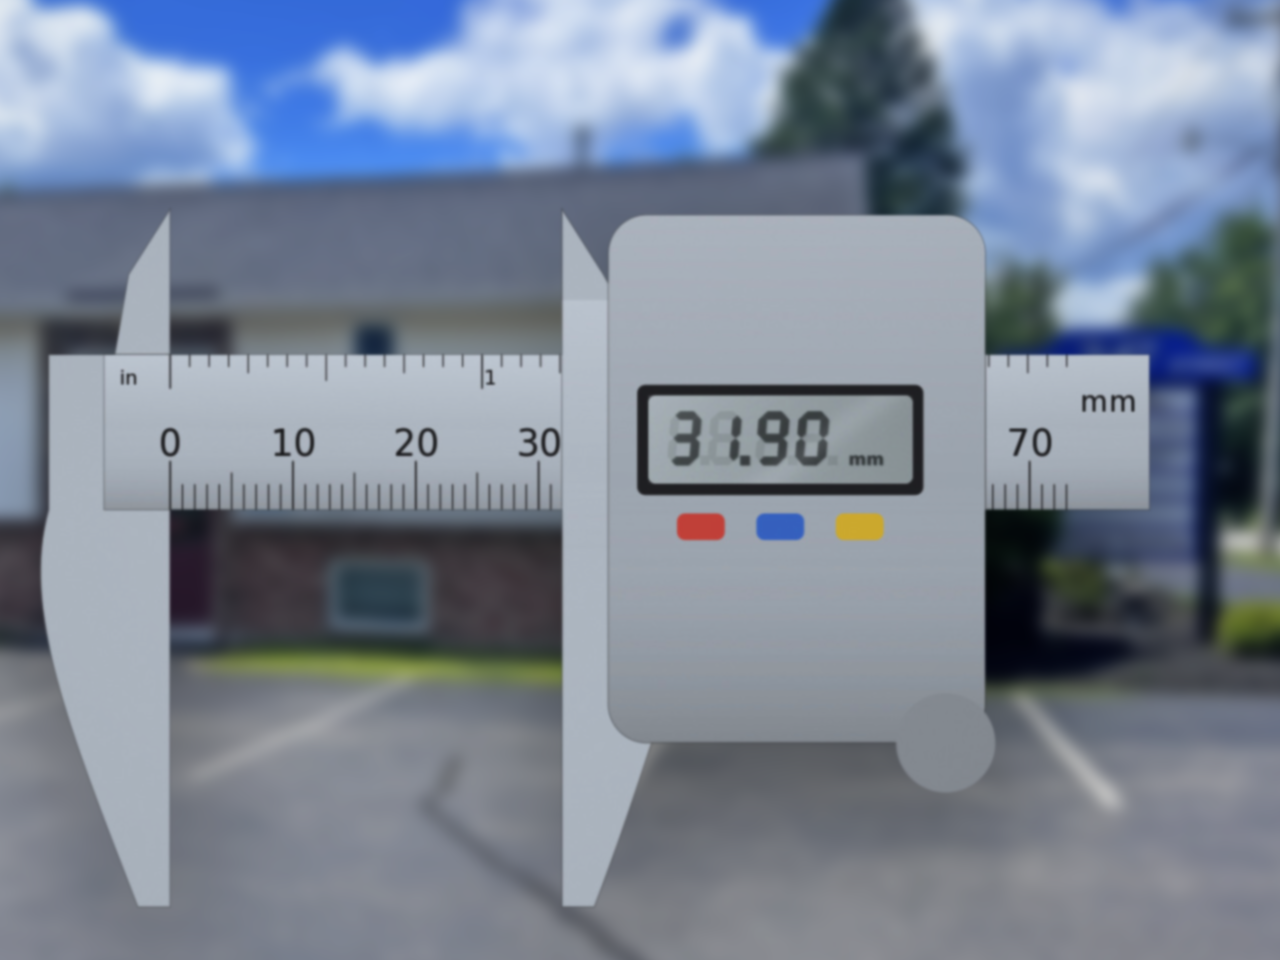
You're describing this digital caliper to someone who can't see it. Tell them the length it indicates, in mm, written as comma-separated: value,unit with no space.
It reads 31.90,mm
